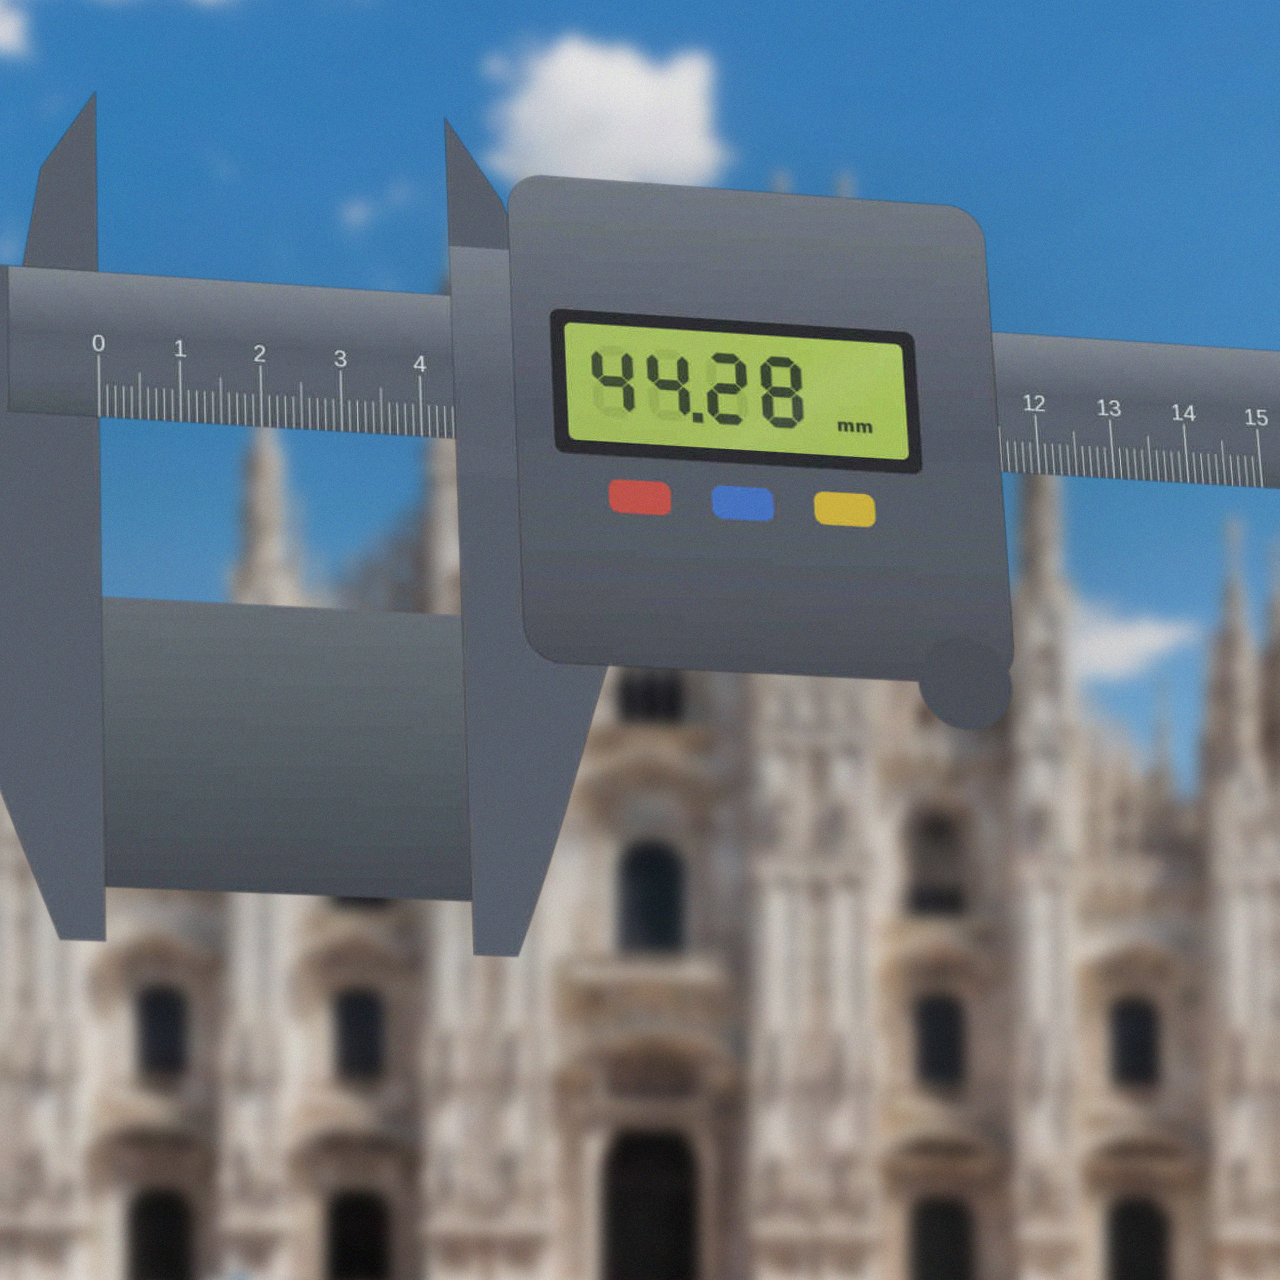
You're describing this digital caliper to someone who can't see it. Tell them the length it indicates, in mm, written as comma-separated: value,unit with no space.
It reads 44.28,mm
